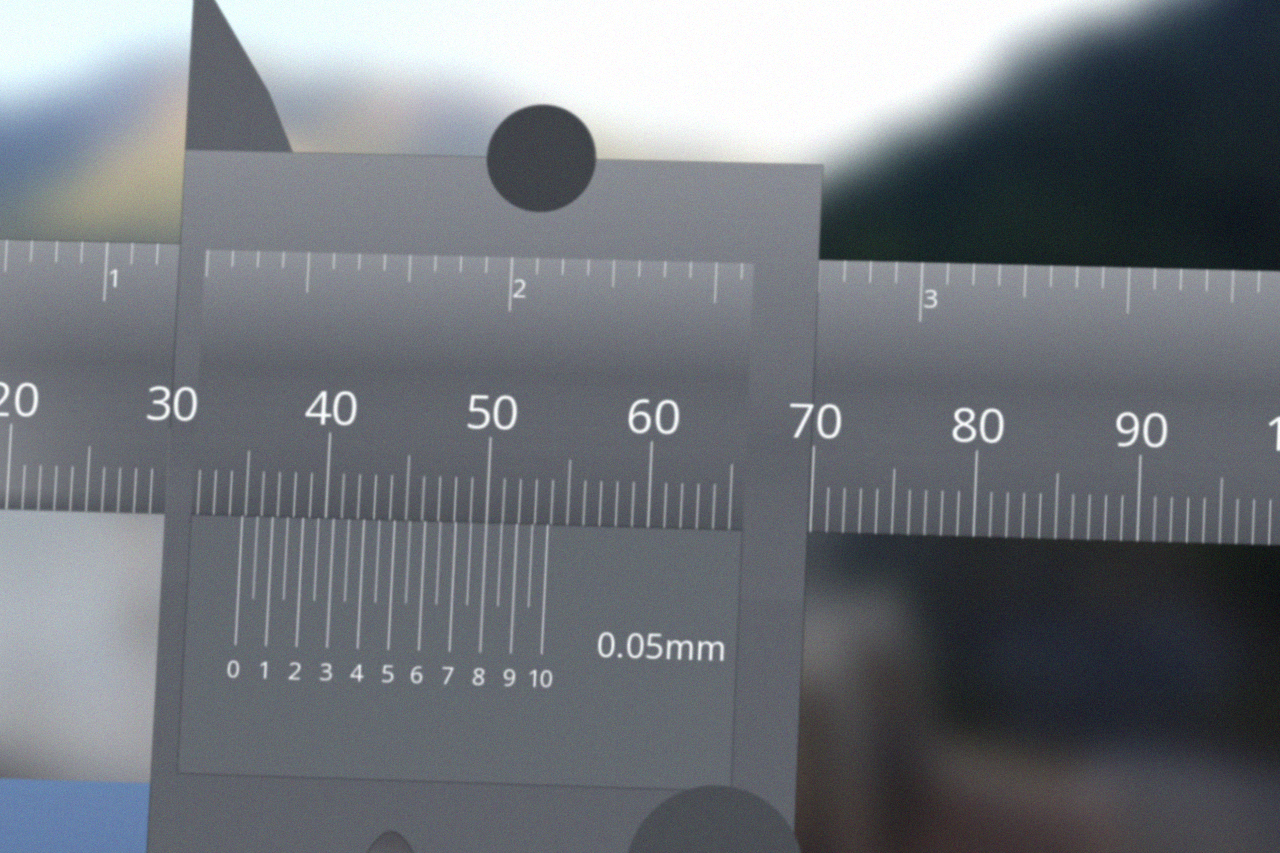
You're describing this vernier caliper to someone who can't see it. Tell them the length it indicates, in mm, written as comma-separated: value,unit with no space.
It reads 34.8,mm
